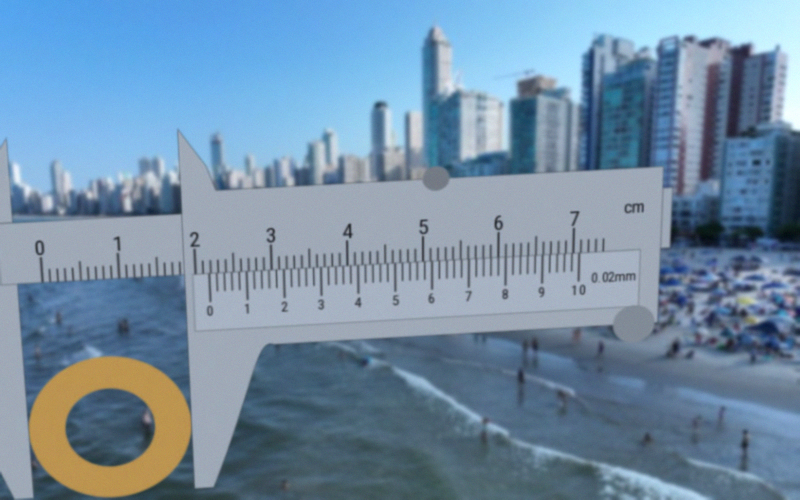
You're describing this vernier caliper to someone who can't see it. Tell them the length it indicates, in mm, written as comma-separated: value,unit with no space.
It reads 21.8,mm
